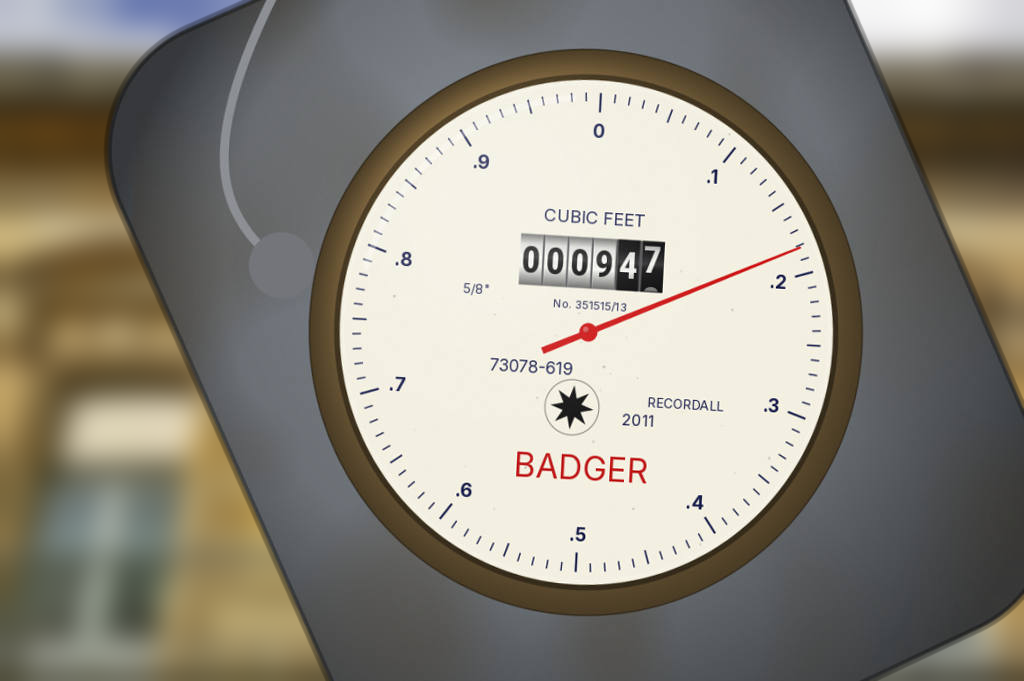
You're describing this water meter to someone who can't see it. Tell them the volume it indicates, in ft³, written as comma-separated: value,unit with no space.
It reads 947.18,ft³
